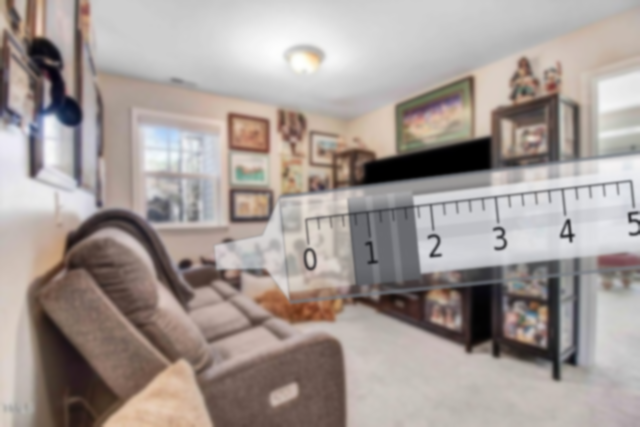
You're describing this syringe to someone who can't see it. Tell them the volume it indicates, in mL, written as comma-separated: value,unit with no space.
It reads 0.7,mL
